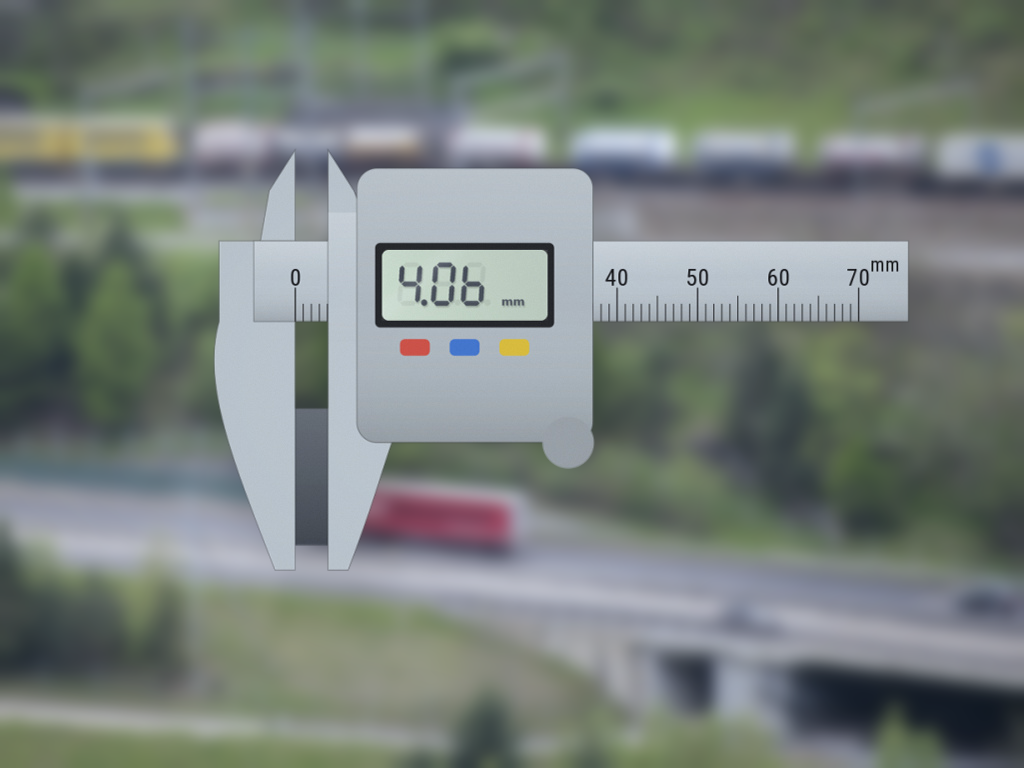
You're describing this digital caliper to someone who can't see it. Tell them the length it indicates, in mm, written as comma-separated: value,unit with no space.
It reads 4.06,mm
